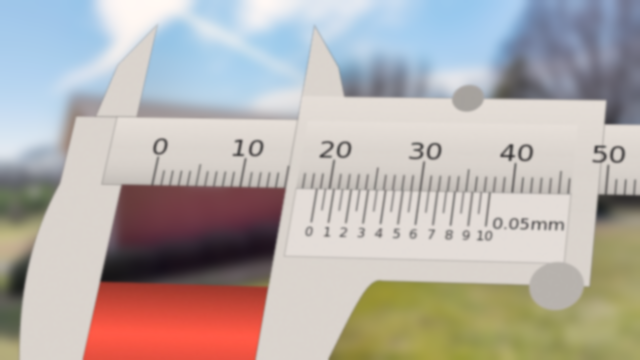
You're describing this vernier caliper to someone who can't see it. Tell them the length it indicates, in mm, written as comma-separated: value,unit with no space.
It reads 18.6,mm
